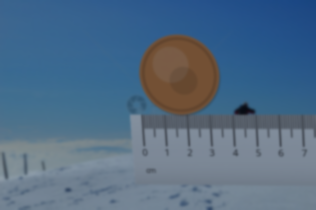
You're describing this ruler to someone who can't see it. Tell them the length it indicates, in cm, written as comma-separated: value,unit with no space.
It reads 3.5,cm
